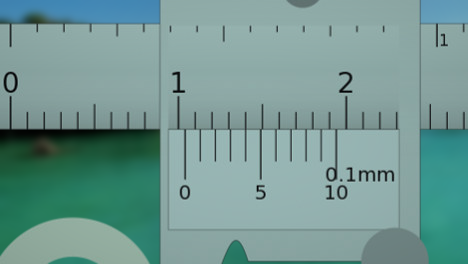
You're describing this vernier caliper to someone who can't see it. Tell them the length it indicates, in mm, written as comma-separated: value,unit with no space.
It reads 10.4,mm
